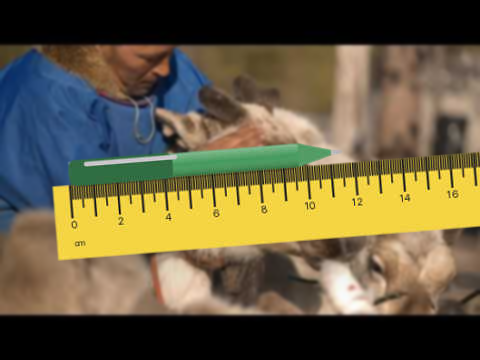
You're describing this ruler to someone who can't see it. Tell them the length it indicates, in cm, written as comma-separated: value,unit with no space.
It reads 11.5,cm
